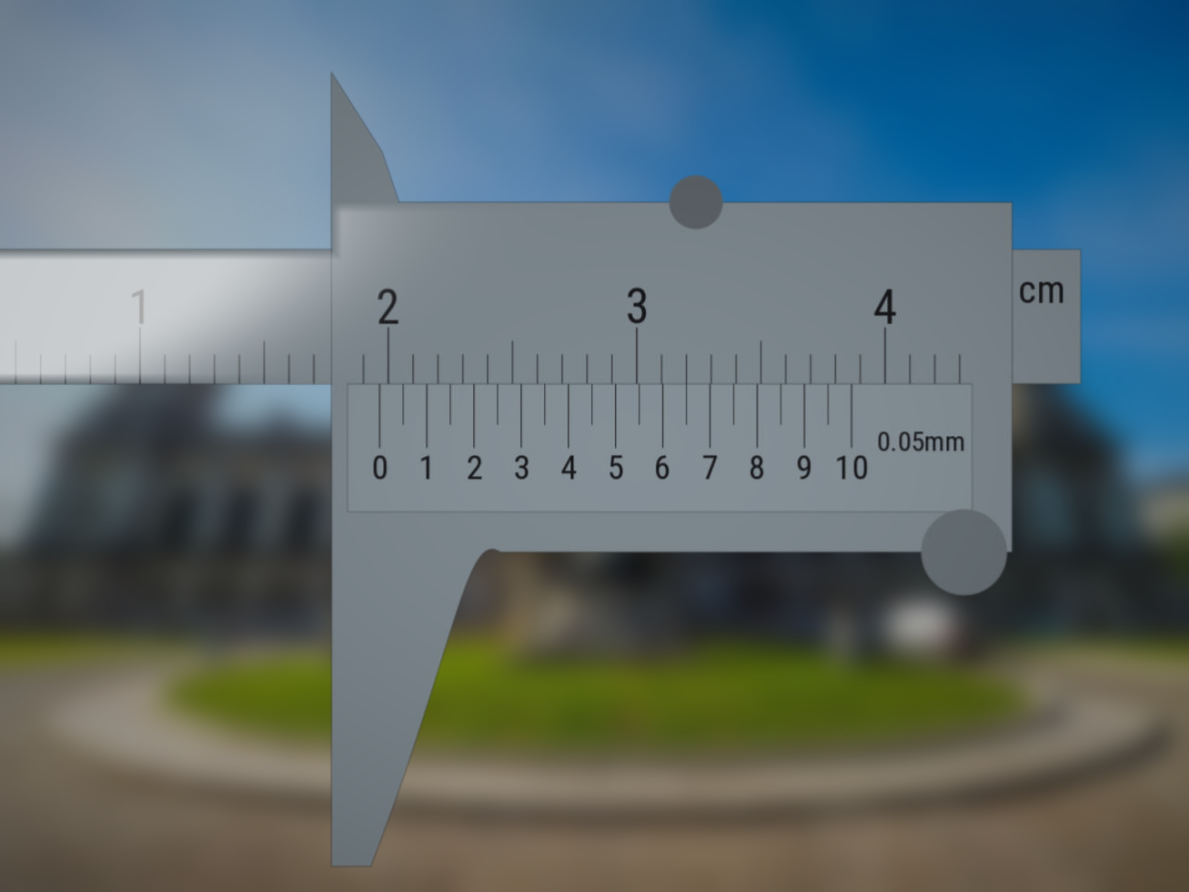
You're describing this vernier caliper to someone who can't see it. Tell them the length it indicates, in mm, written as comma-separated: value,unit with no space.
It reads 19.65,mm
